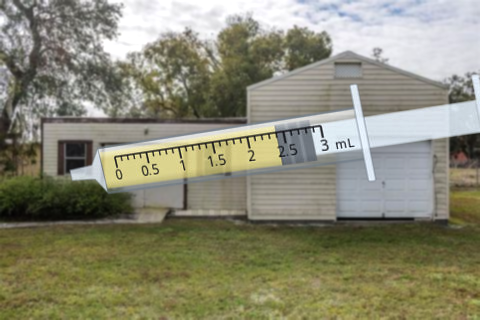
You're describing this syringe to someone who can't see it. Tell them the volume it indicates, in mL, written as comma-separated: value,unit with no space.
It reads 2.4,mL
